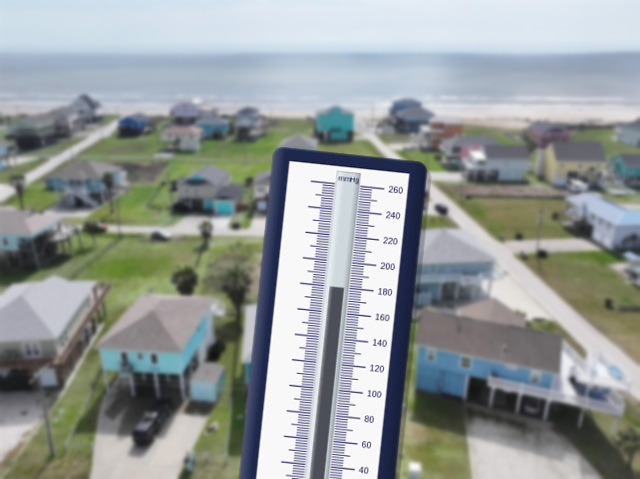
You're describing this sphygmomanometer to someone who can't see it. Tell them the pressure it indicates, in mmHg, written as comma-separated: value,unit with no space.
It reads 180,mmHg
